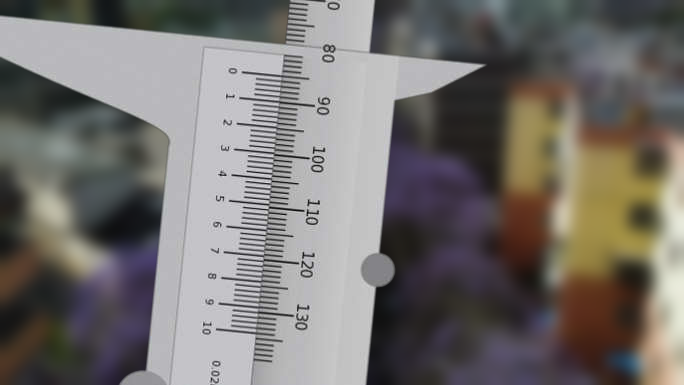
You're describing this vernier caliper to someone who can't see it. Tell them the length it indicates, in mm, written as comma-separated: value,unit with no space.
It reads 85.0,mm
